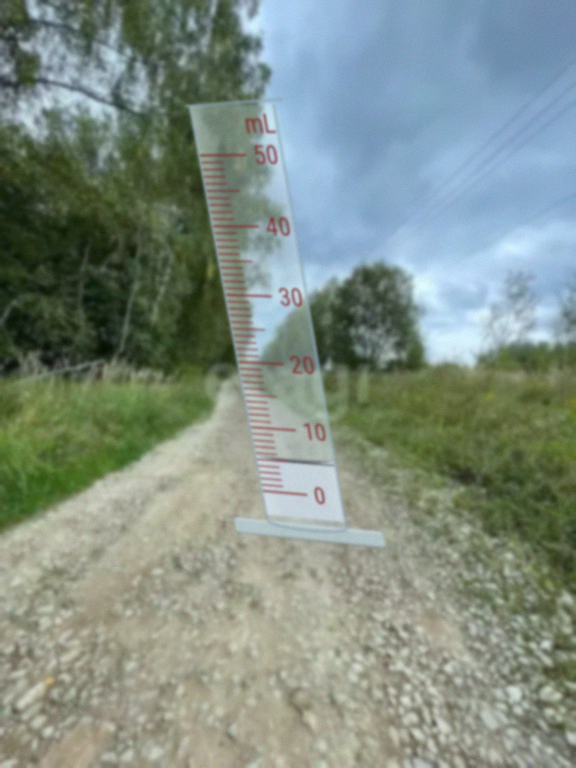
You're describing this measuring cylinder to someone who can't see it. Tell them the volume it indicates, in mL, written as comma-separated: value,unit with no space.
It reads 5,mL
